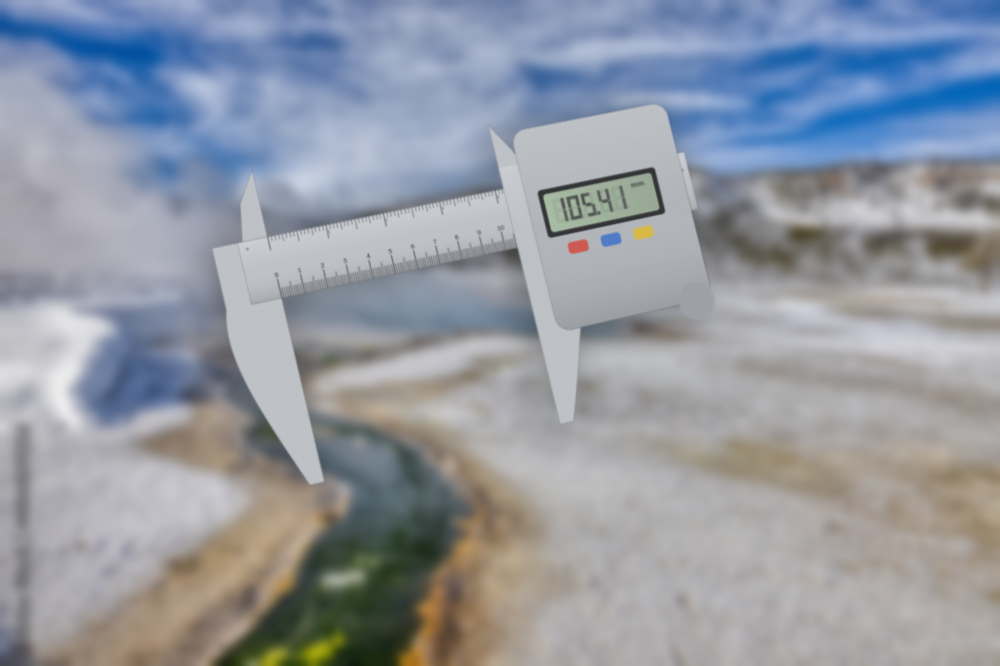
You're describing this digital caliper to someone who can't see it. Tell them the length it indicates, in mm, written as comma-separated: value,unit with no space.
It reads 105.41,mm
